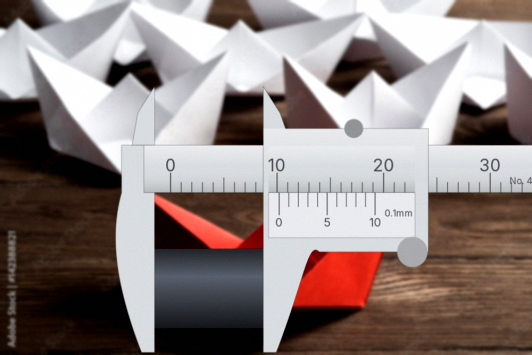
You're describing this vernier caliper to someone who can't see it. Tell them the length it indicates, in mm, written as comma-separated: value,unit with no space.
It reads 10.2,mm
